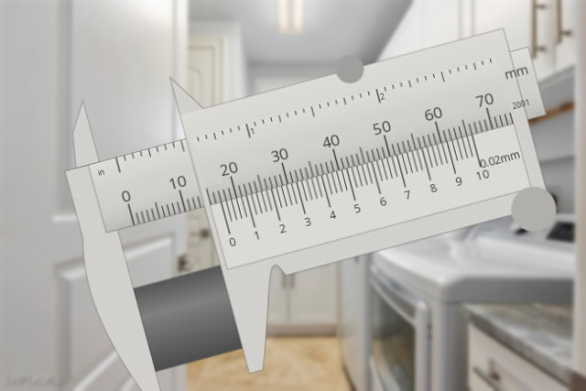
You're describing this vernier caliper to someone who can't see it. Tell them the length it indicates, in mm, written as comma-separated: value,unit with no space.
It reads 17.0,mm
